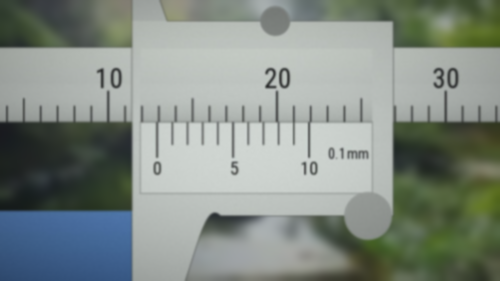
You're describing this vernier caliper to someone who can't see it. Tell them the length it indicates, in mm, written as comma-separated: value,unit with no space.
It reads 12.9,mm
